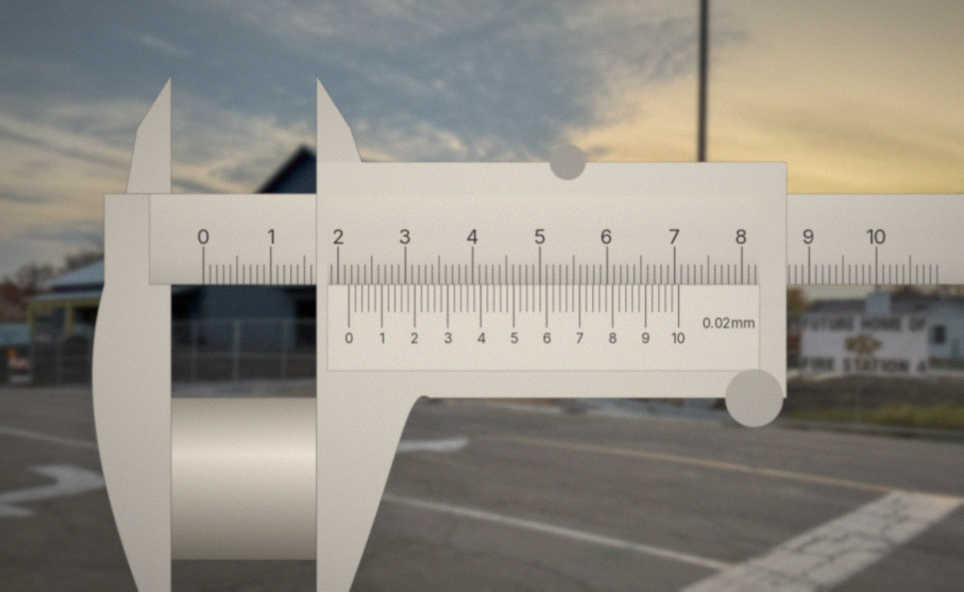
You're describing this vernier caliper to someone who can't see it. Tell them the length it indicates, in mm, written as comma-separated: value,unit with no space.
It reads 21.6,mm
